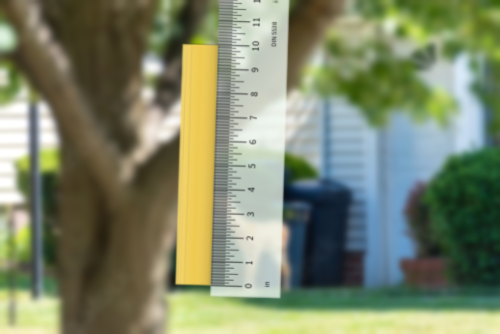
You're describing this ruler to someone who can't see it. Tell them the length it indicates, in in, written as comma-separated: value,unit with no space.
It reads 10,in
